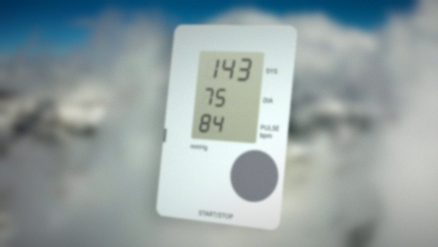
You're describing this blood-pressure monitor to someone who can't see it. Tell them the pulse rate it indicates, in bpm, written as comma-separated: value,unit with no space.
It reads 84,bpm
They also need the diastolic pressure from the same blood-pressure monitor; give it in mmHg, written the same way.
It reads 75,mmHg
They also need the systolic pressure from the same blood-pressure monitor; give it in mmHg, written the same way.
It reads 143,mmHg
